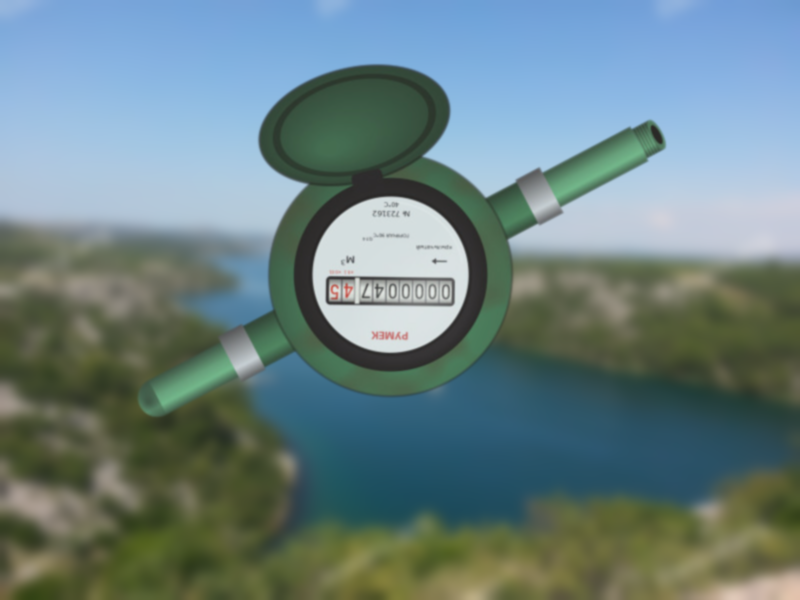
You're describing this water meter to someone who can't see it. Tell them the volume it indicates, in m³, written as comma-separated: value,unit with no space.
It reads 47.45,m³
